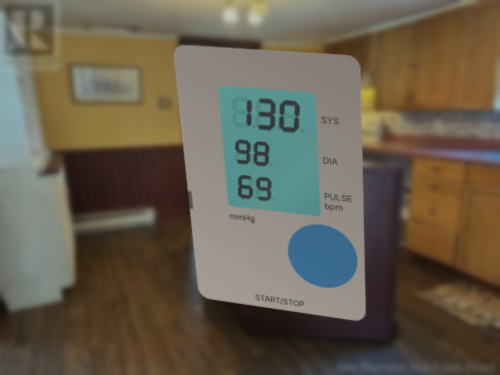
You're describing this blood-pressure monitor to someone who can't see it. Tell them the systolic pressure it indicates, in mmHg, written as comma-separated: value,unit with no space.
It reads 130,mmHg
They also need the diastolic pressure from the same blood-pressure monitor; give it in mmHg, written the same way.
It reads 98,mmHg
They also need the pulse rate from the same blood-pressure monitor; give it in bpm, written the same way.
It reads 69,bpm
